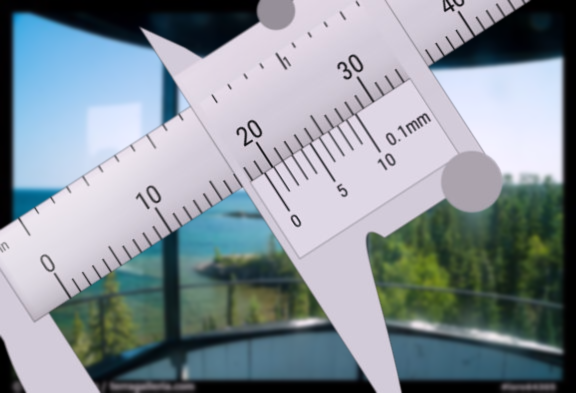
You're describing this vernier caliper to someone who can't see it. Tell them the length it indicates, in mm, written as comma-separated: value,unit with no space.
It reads 19.2,mm
